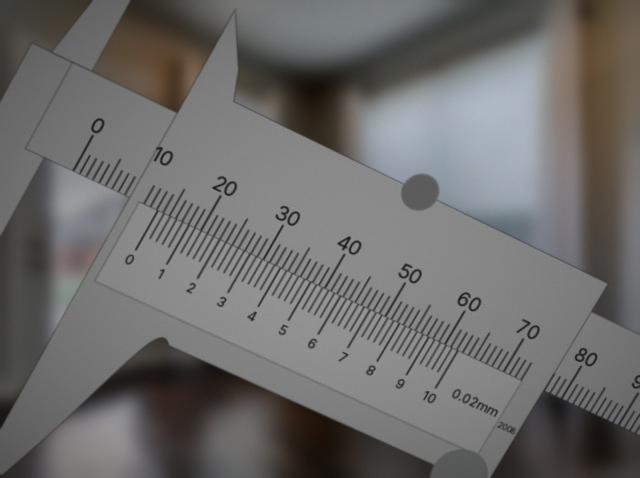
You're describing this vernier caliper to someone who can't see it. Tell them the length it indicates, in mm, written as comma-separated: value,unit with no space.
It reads 13.2,mm
